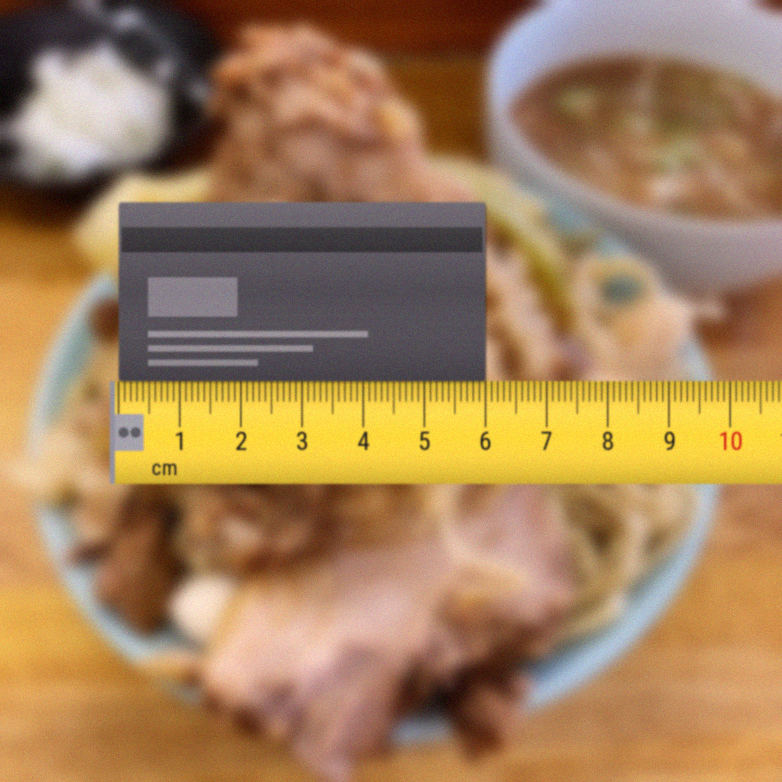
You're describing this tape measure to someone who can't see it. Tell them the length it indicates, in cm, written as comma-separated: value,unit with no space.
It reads 6,cm
